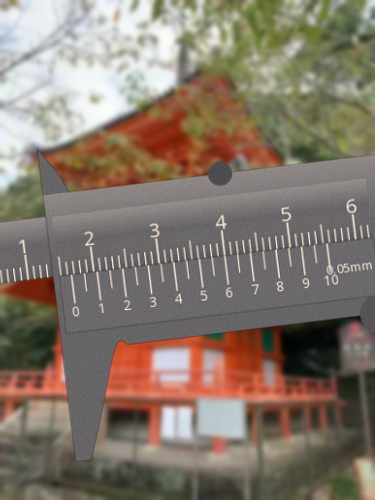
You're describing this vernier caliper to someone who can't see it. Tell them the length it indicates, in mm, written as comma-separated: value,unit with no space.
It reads 16.6,mm
